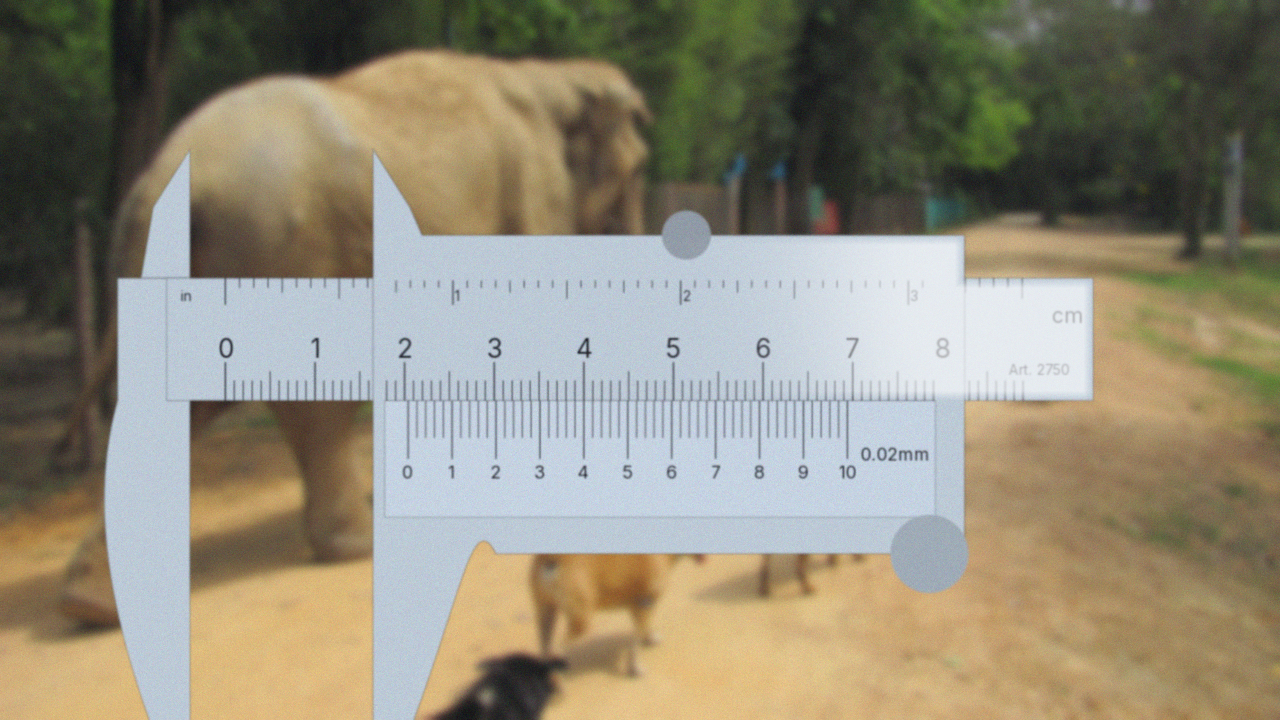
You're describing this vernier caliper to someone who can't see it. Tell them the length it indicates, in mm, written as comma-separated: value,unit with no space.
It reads 20.4,mm
